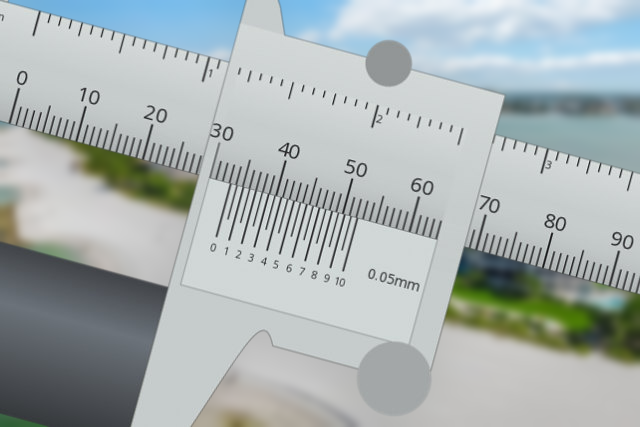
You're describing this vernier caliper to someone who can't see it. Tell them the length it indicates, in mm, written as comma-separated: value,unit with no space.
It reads 33.2,mm
